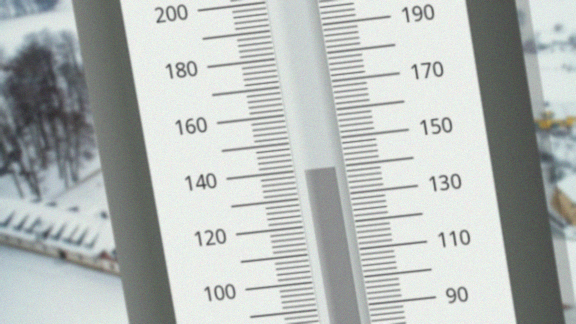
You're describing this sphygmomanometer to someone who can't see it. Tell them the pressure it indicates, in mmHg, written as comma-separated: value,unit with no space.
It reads 140,mmHg
